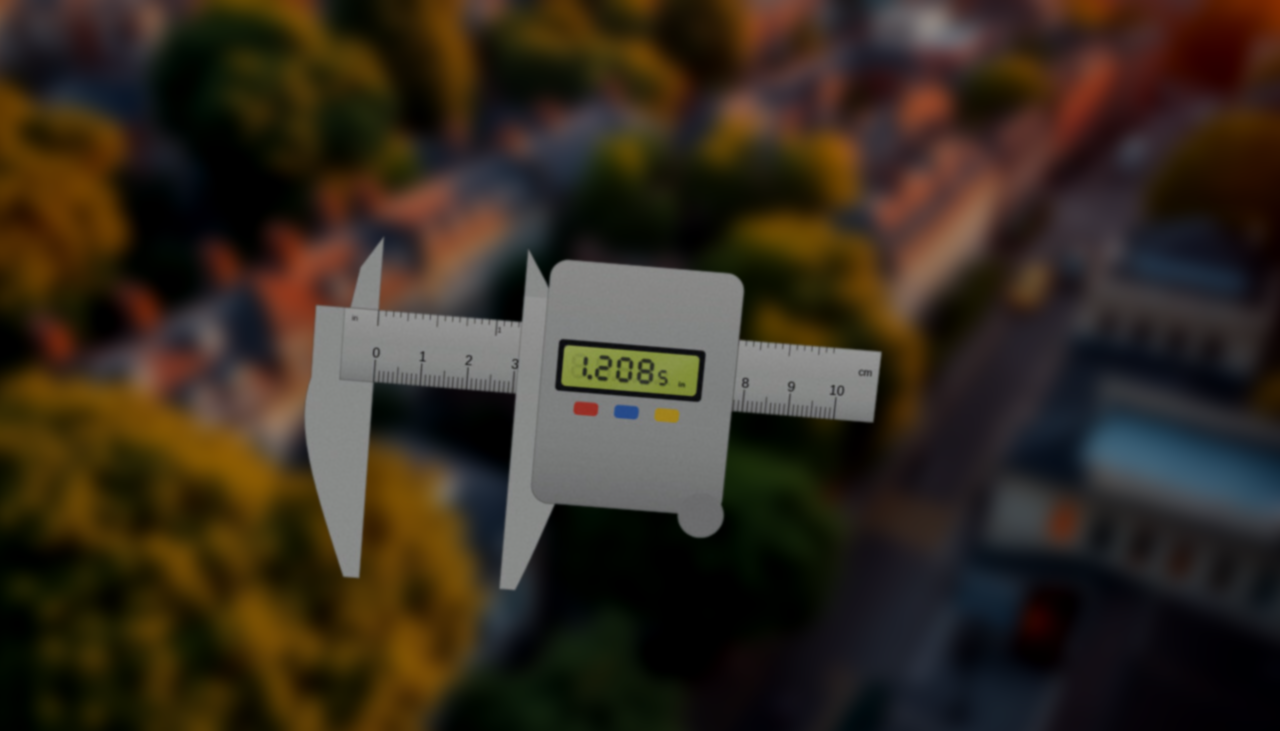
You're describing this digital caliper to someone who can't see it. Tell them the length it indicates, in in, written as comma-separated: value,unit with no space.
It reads 1.2085,in
